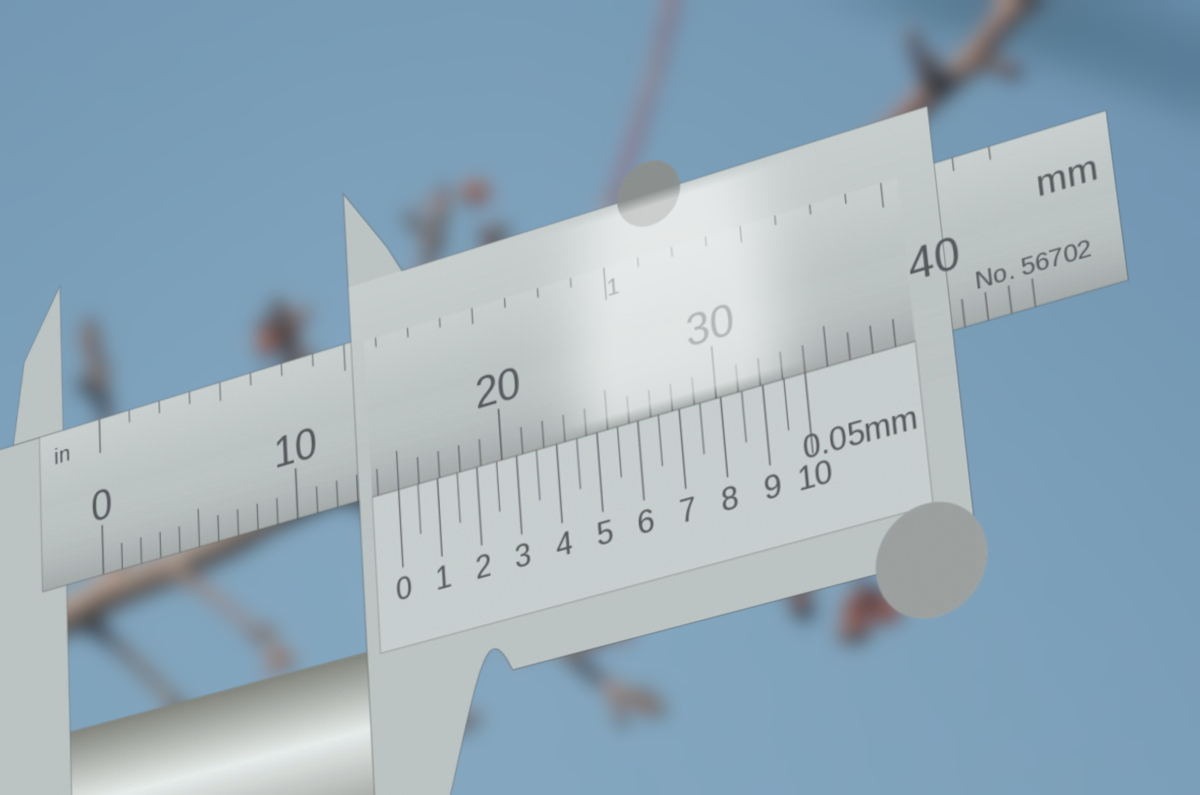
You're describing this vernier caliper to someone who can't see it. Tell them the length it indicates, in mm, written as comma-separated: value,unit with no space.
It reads 15.0,mm
